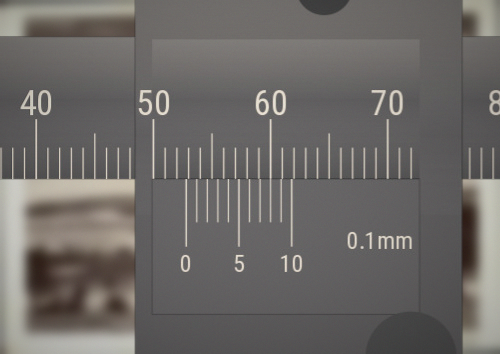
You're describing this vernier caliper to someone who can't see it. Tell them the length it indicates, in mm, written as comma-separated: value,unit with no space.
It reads 52.8,mm
